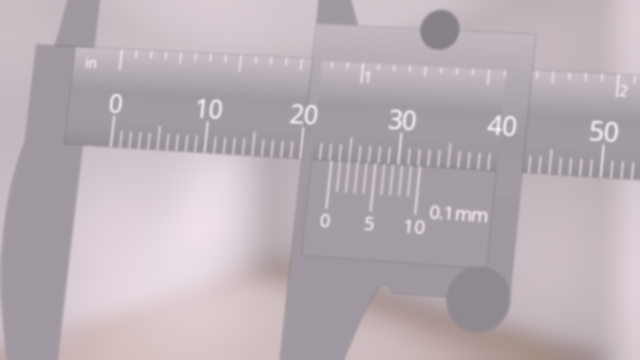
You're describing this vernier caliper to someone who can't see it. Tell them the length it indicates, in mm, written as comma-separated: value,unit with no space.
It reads 23.2,mm
